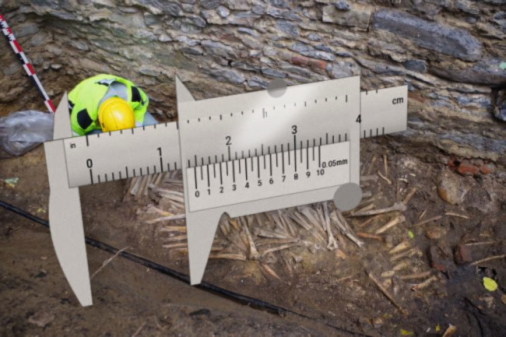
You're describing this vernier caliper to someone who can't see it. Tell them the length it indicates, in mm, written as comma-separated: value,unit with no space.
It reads 14.8,mm
